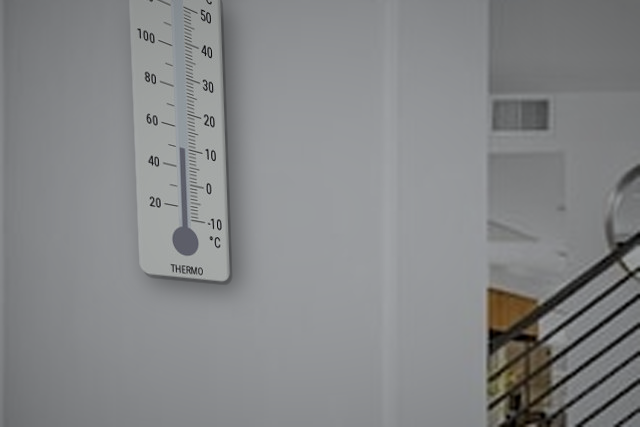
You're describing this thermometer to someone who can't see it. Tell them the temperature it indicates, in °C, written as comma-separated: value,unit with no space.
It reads 10,°C
